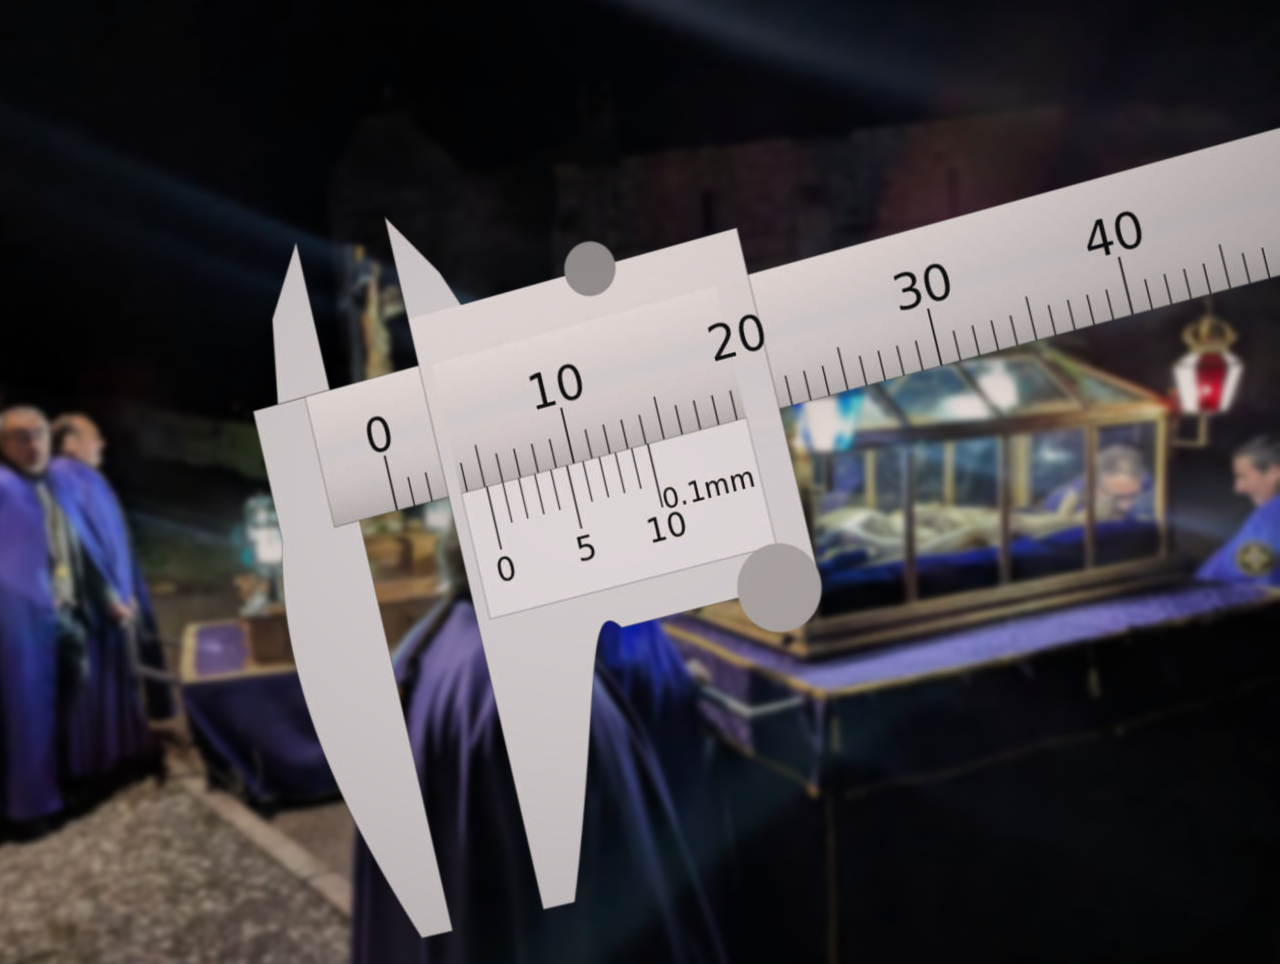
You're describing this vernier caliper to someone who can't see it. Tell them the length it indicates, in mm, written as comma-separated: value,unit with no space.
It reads 5.1,mm
